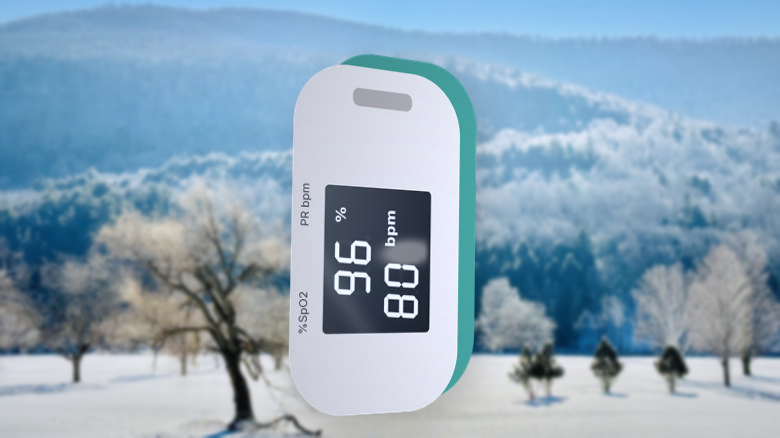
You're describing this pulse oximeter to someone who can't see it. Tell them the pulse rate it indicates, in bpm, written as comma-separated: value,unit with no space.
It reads 80,bpm
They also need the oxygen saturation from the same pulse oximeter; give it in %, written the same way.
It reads 96,%
